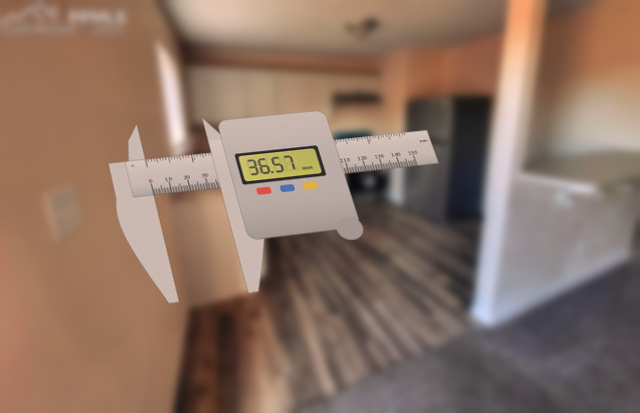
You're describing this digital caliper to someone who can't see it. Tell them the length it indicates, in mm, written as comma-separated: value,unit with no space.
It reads 36.57,mm
